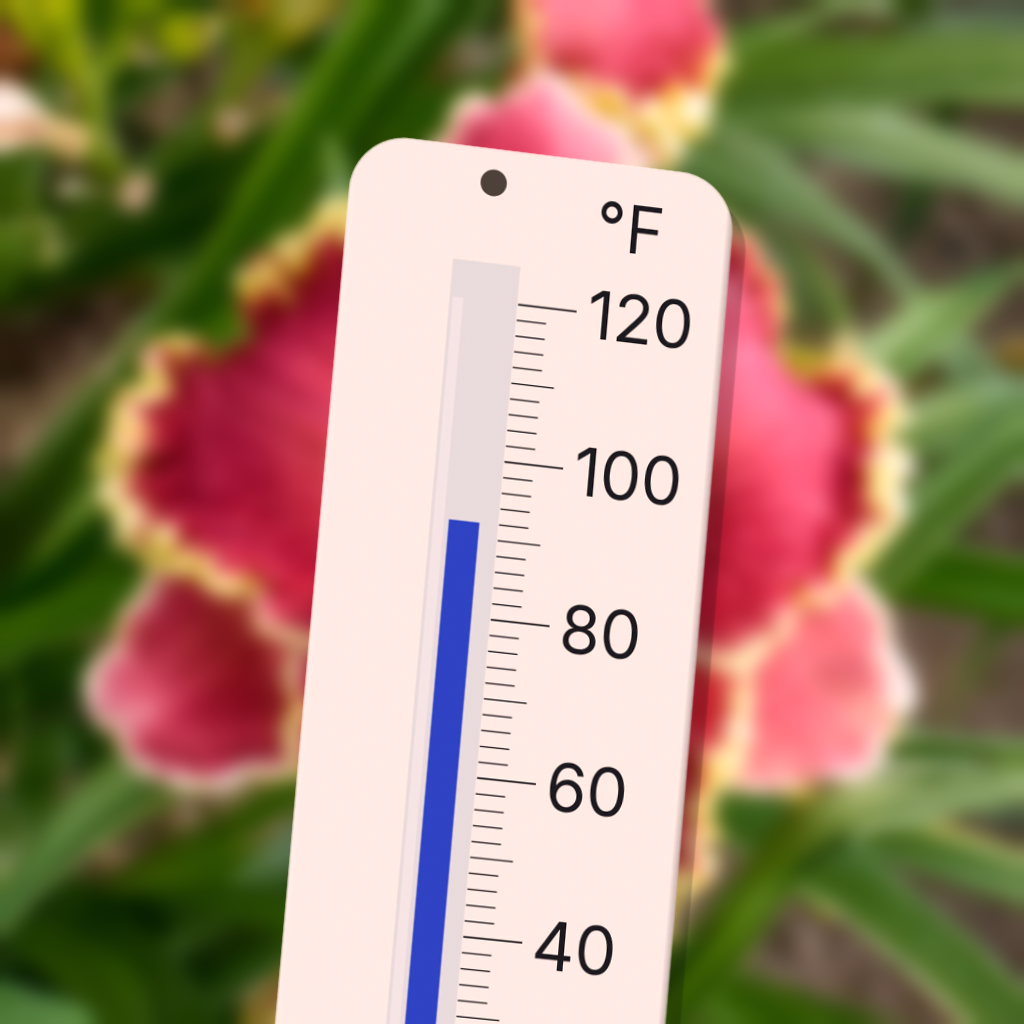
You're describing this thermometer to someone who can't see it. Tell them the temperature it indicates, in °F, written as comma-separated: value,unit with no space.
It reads 92,°F
